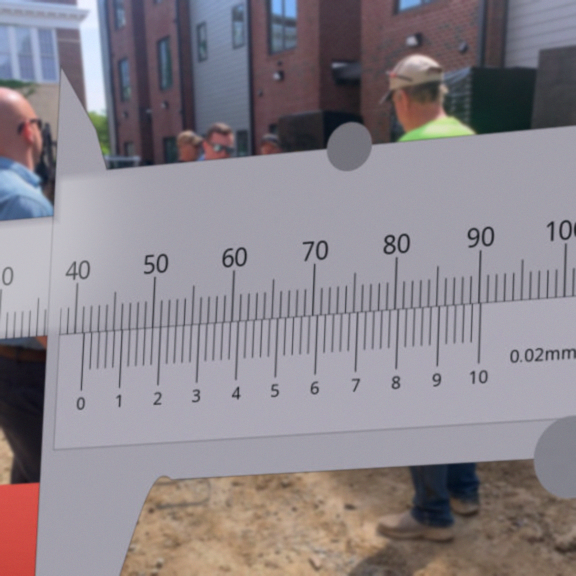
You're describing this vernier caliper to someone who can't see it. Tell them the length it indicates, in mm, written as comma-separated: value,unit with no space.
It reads 41.2,mm
